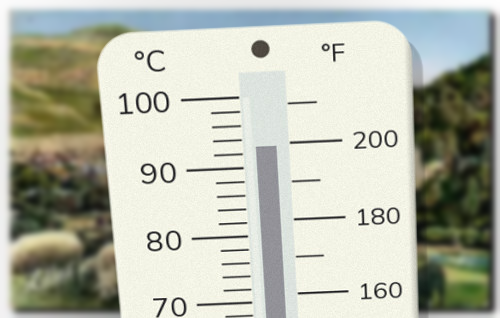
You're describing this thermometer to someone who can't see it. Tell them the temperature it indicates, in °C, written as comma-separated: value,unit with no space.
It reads 93,°C
